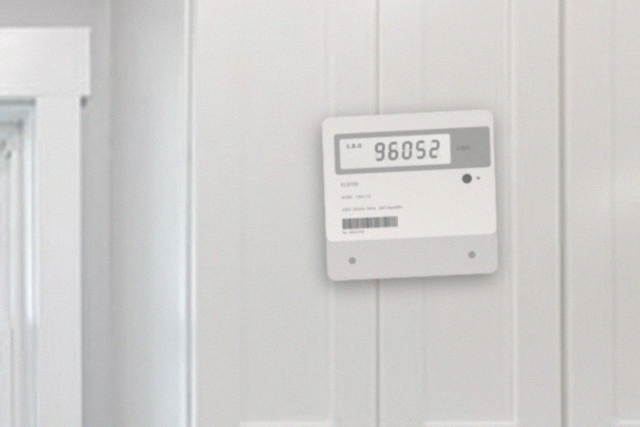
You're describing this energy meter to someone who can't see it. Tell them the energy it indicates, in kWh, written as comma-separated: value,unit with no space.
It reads 96052,kWh
